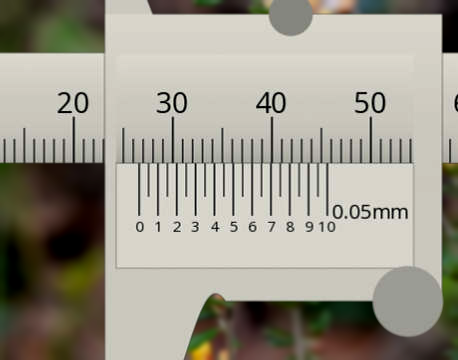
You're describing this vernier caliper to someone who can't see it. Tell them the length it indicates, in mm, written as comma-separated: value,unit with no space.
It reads 26.6,mm
